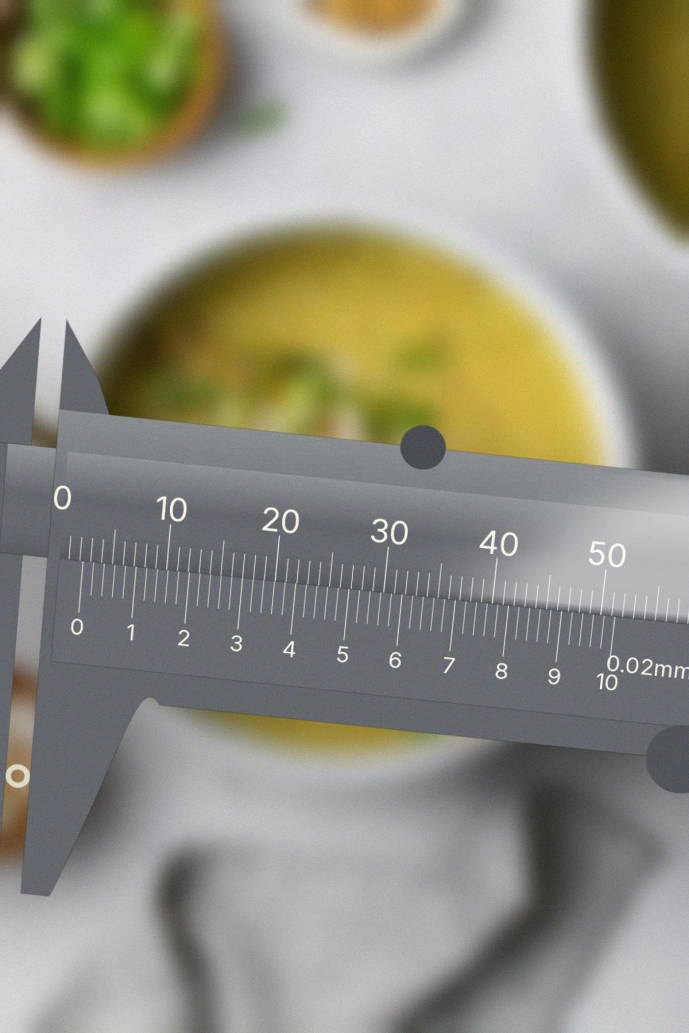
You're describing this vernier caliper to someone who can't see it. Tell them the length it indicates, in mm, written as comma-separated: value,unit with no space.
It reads 2.3,mm
